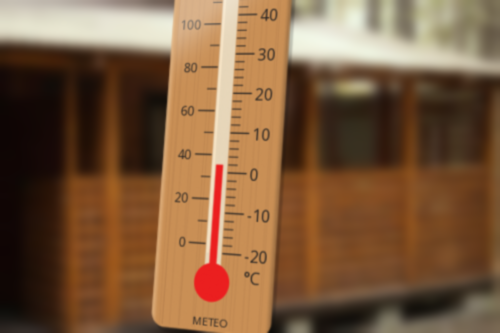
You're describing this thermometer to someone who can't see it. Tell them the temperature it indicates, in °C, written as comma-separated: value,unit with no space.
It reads 2,°C
